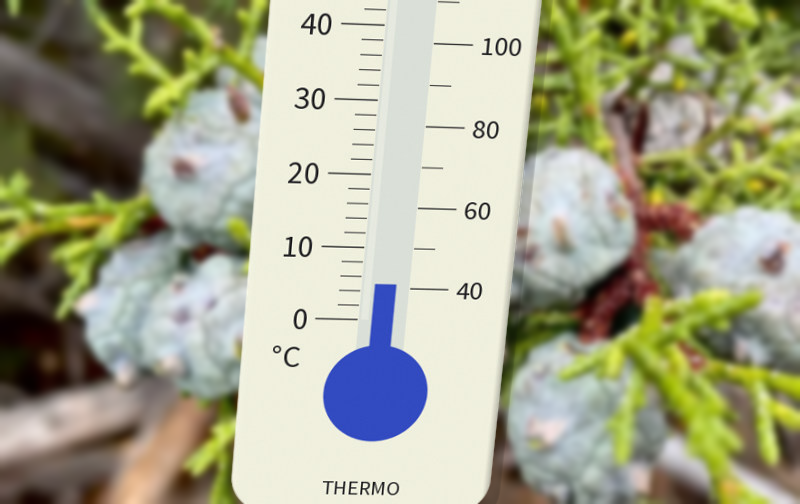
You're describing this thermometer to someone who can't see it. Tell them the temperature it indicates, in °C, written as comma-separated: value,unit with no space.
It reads 5,°C
